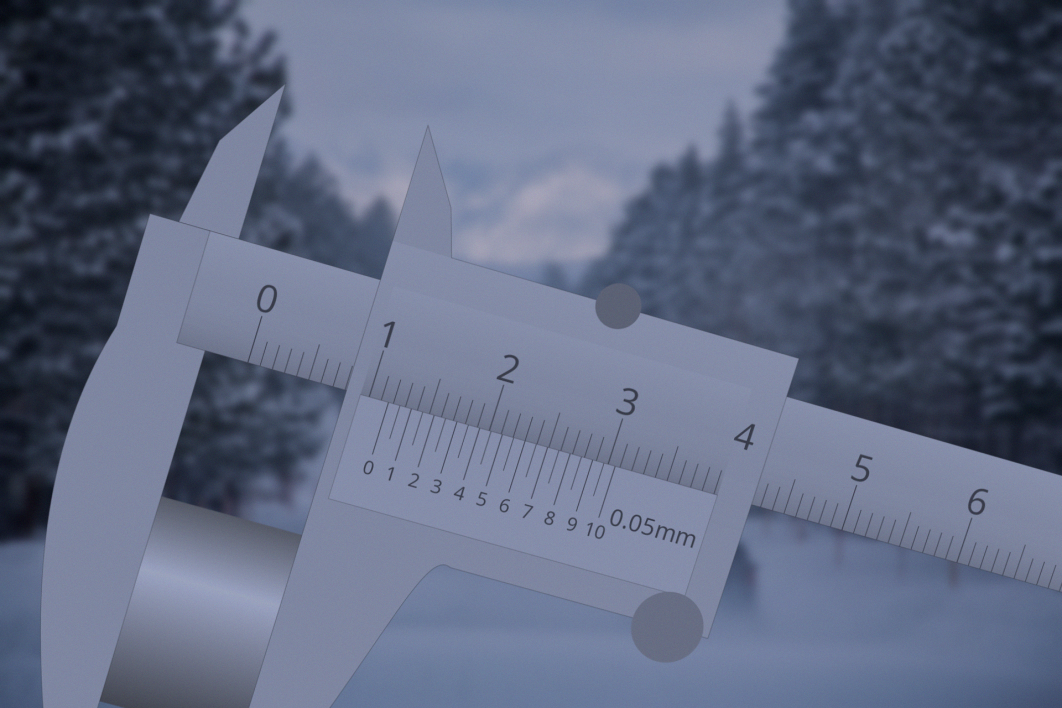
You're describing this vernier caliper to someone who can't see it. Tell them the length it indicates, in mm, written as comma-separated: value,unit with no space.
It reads 11.6,mm
